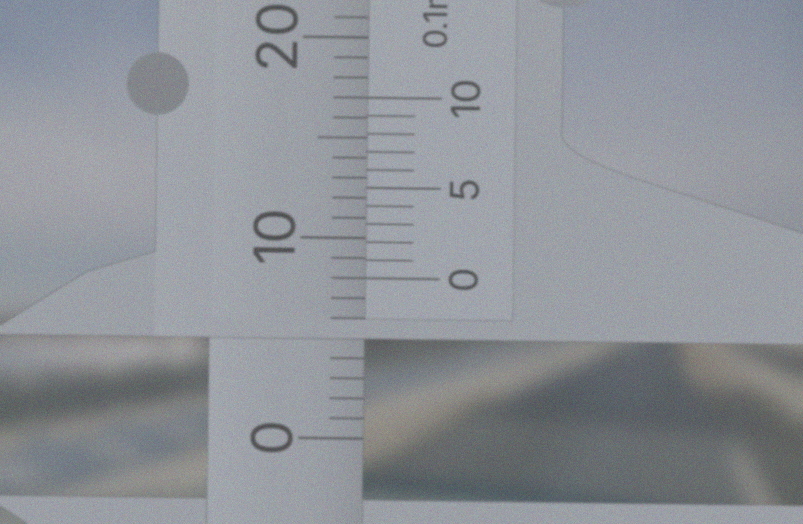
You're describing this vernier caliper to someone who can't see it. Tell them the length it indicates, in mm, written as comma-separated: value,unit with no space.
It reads 8.0,mm
